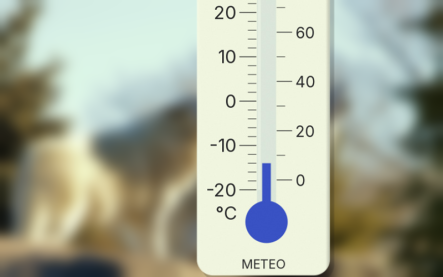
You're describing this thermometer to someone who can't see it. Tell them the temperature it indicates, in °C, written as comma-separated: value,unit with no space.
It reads -14,°C
